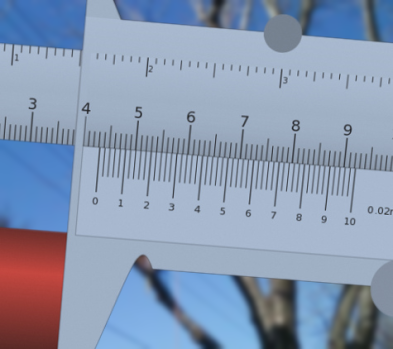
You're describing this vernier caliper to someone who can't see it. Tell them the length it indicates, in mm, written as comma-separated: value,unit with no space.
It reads 43.2,mm
